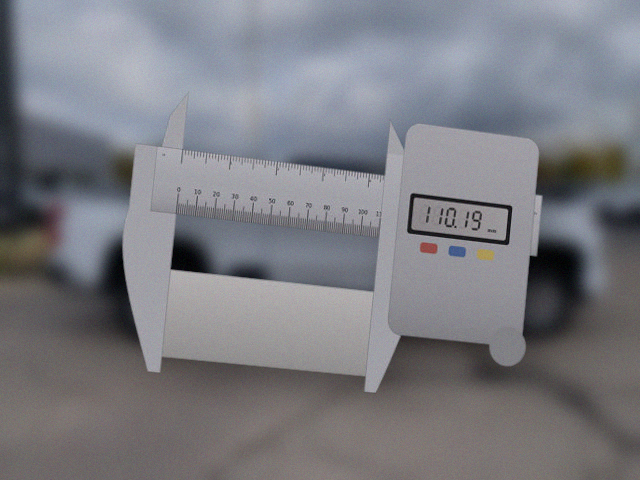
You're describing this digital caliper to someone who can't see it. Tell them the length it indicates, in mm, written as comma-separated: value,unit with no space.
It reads 110.19,mm
